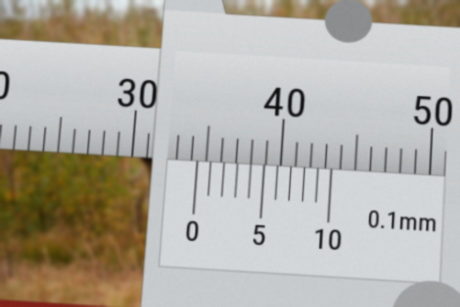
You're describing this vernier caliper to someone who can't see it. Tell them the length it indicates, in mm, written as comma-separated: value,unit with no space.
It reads 34.4,mm
